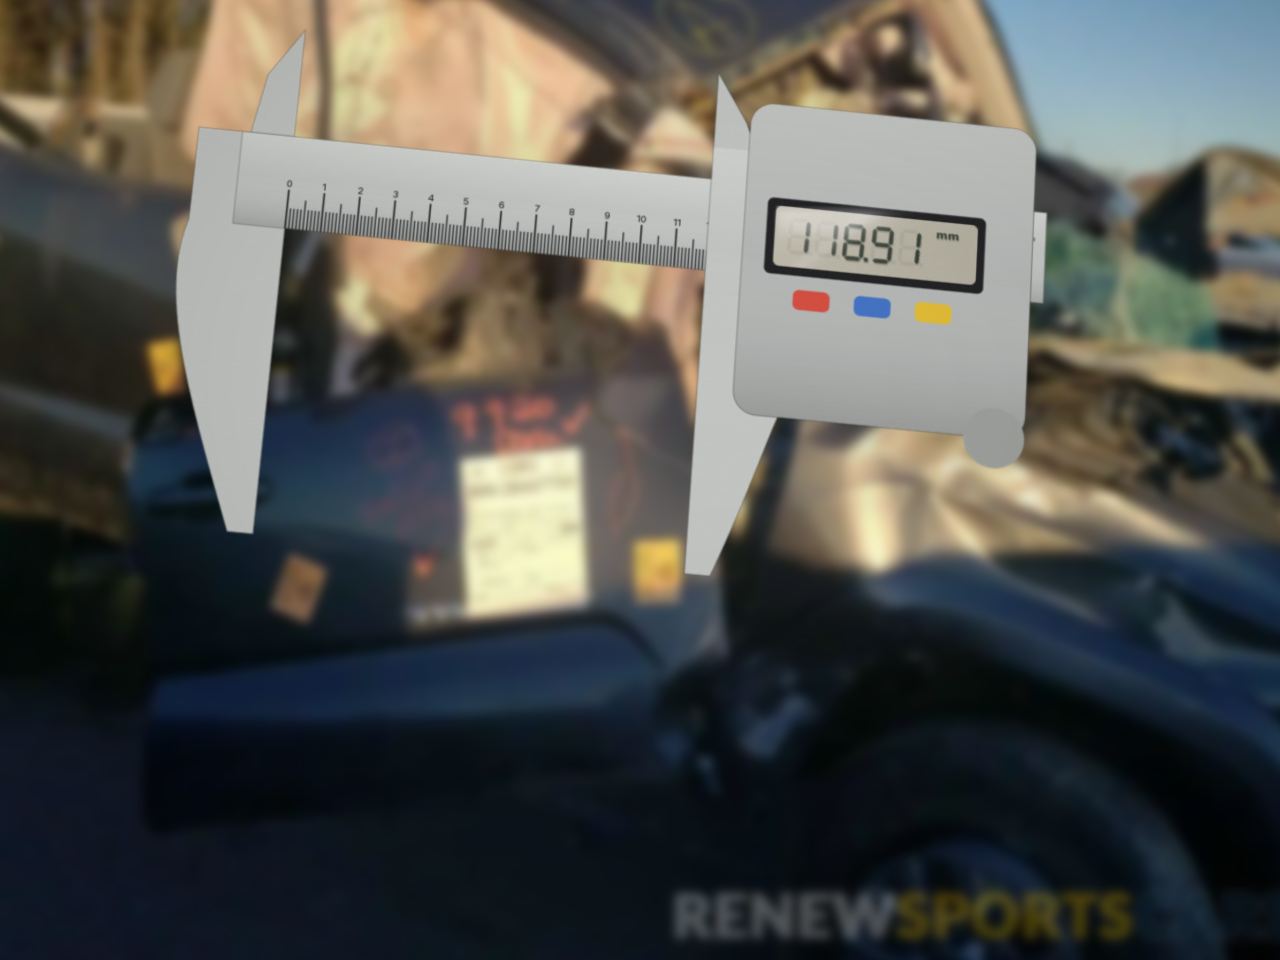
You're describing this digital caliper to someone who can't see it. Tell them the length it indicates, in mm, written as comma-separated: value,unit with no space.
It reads 118.91,mm
